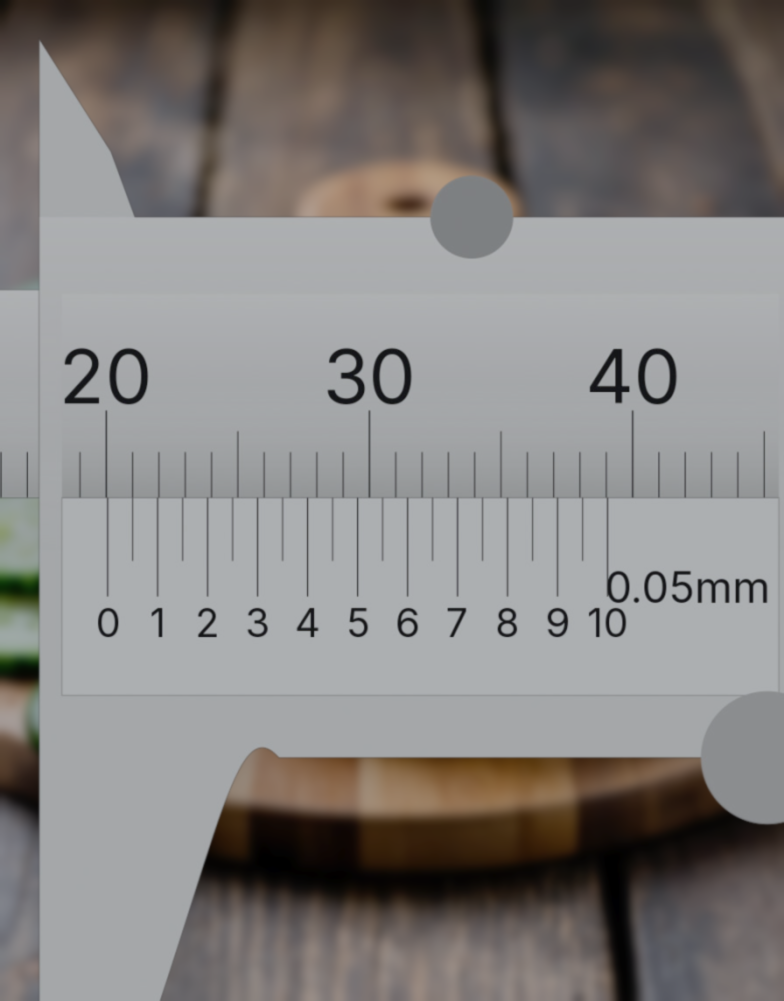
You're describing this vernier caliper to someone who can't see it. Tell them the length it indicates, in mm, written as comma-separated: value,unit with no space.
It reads 20.05,mm
